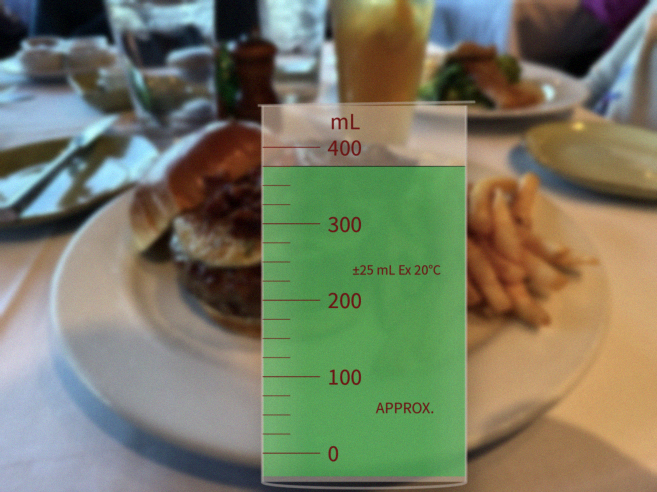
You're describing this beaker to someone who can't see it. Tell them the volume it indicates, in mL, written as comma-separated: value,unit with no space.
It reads 375,mL
